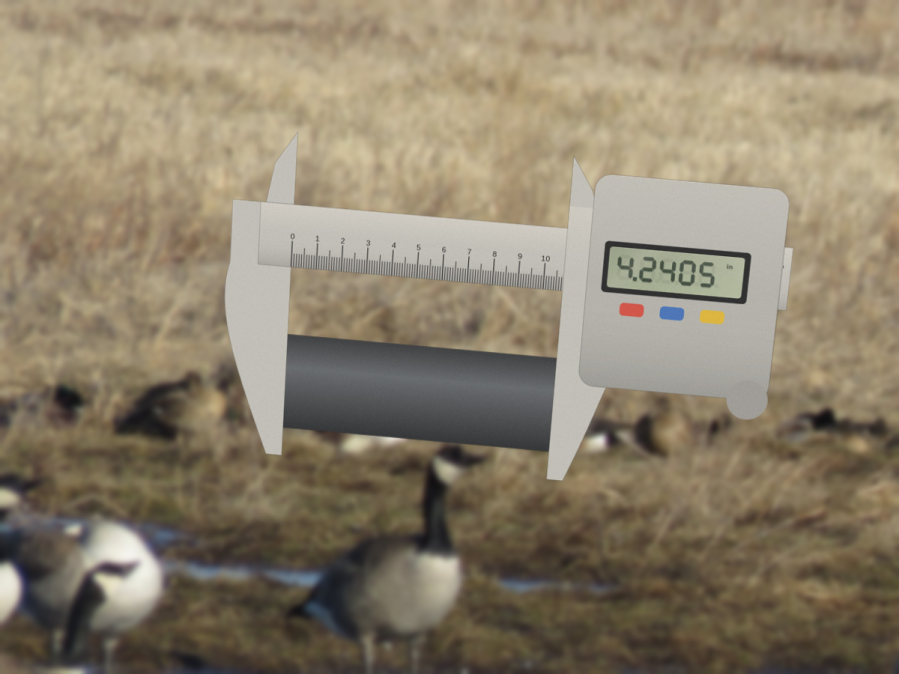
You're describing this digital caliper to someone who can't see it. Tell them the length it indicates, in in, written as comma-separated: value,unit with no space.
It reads 4.2405,in
